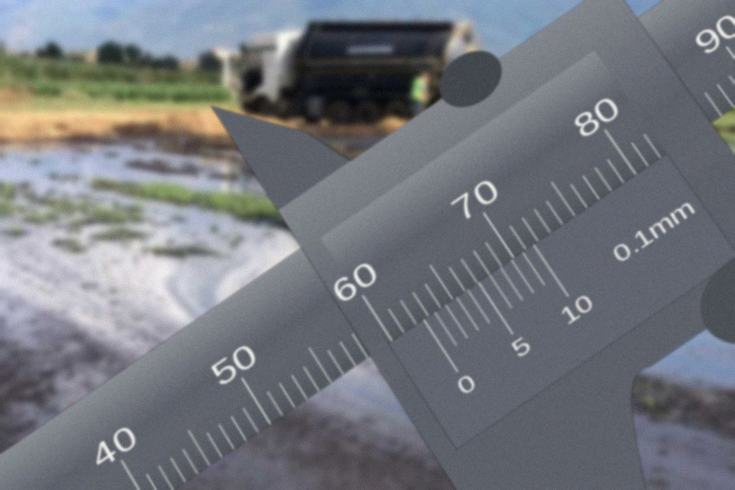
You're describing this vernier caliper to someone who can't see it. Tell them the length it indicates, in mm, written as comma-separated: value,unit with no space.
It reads 62.6,mm
